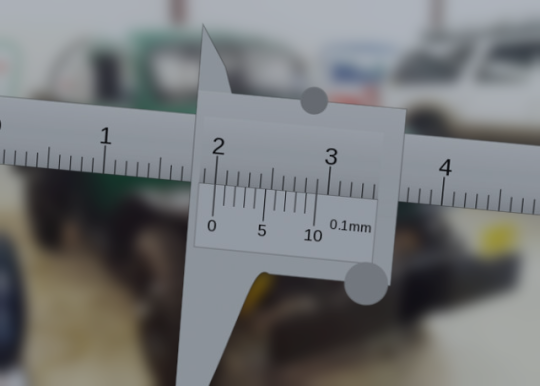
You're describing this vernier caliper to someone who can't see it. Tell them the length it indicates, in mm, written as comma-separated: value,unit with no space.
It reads 20.0,mm
